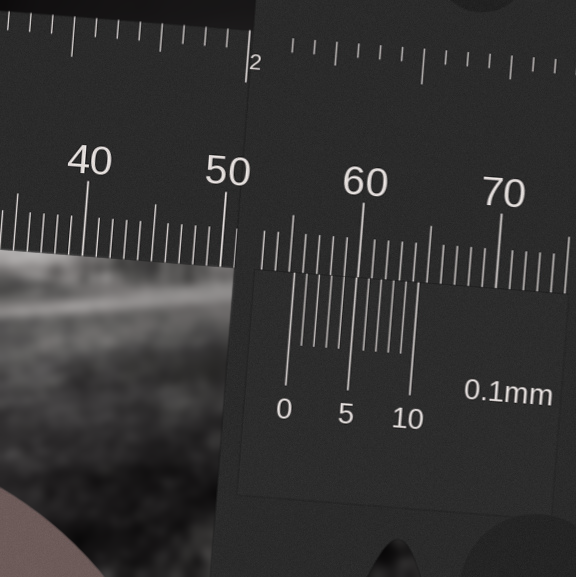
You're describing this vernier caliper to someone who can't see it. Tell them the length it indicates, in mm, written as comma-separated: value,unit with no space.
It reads 55.4,mm
